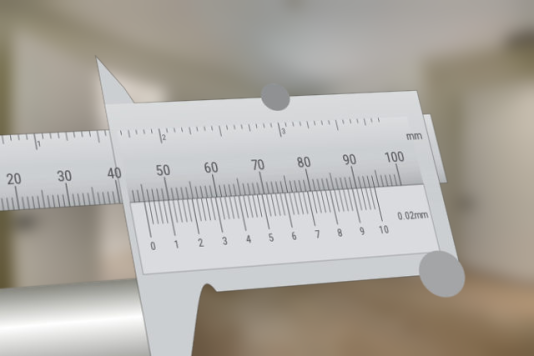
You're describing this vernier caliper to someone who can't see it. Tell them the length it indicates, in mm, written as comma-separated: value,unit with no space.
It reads 45.0,mm
